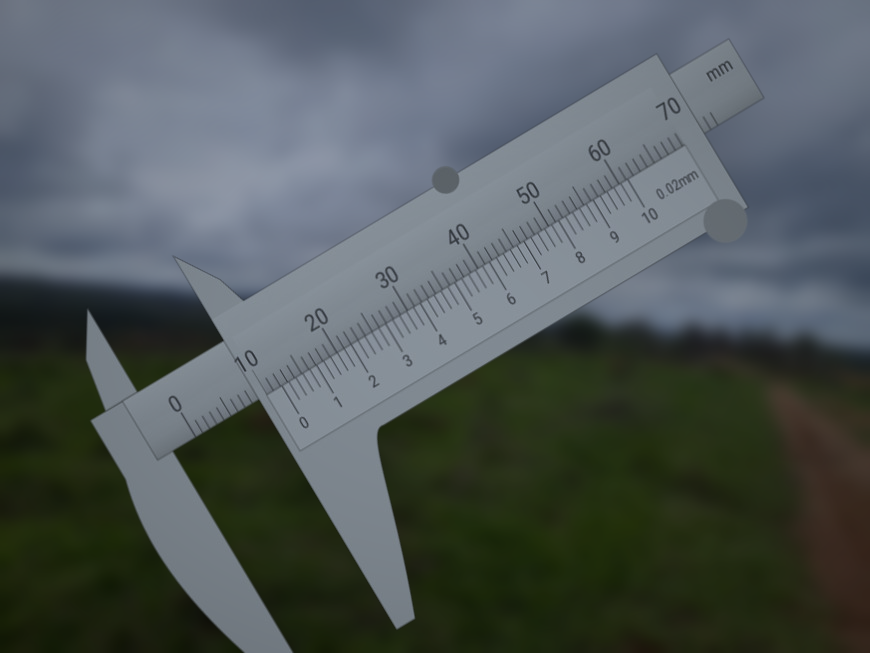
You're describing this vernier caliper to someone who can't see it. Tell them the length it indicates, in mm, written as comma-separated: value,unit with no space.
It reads 12.2,mm
